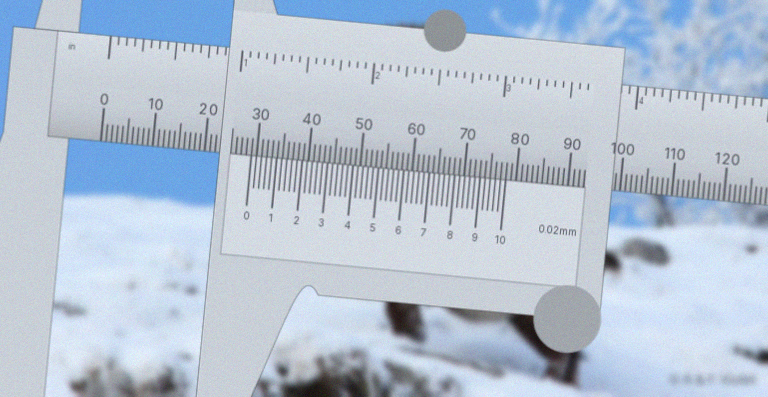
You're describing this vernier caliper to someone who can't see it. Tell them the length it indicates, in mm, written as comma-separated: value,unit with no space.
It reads 29.0,mm
